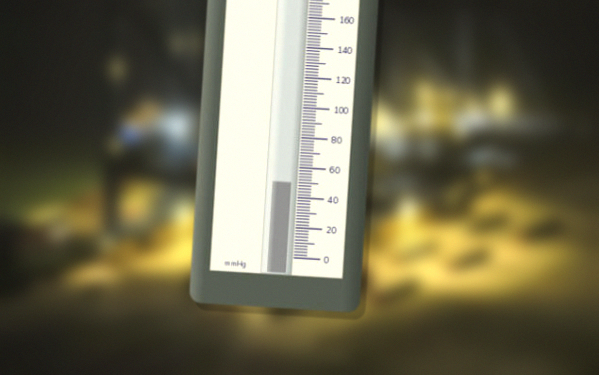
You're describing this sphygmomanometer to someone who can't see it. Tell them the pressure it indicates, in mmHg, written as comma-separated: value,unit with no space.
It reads 50,mmHg
